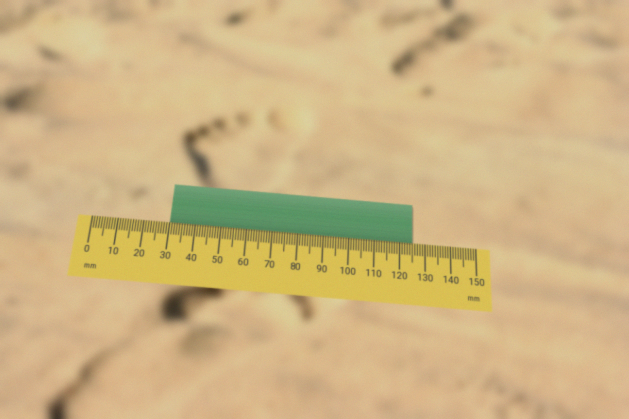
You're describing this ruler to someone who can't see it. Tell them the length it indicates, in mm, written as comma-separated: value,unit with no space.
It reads 95,mm
